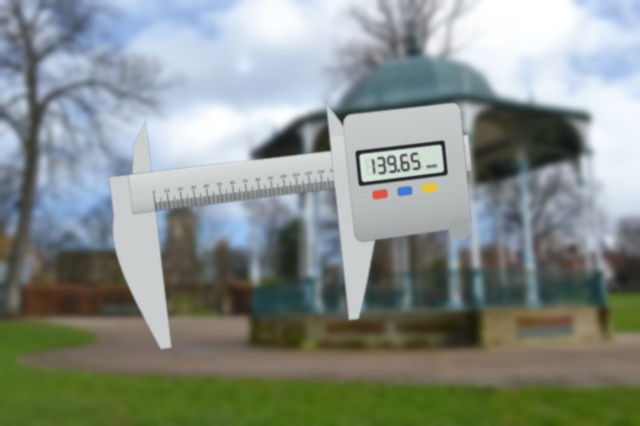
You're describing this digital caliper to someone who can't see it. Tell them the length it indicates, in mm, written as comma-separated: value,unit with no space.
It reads 139.65,mm
